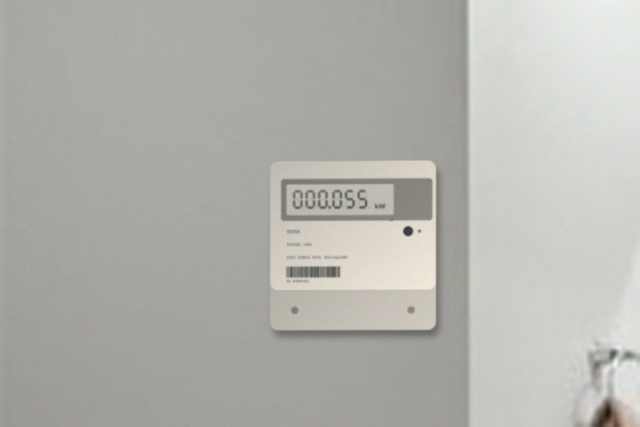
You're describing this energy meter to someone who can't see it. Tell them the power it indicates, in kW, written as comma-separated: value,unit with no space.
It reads 0.055,kW
